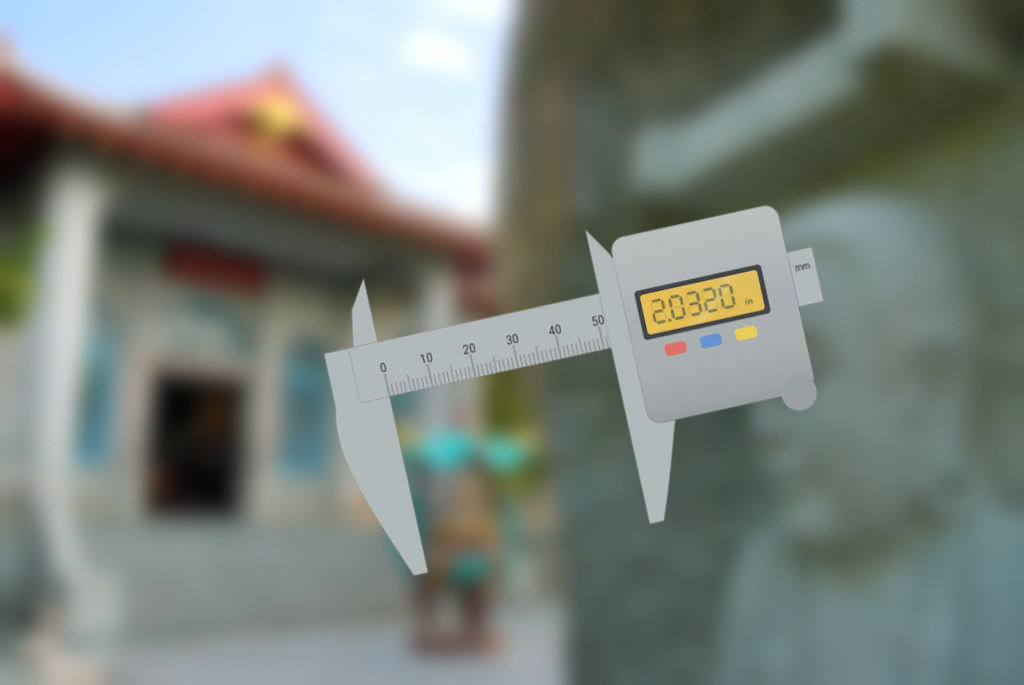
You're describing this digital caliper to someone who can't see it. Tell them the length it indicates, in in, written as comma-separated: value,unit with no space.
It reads 2.0320,in
